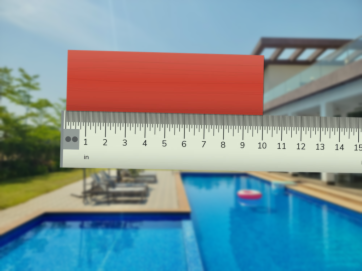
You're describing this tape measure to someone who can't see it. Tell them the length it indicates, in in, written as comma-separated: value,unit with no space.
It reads 10,in
